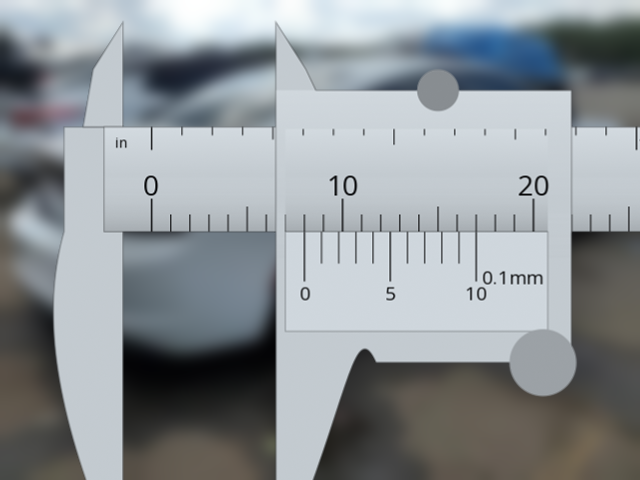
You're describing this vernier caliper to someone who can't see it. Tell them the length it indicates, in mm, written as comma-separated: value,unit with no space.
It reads 8.0,mm
